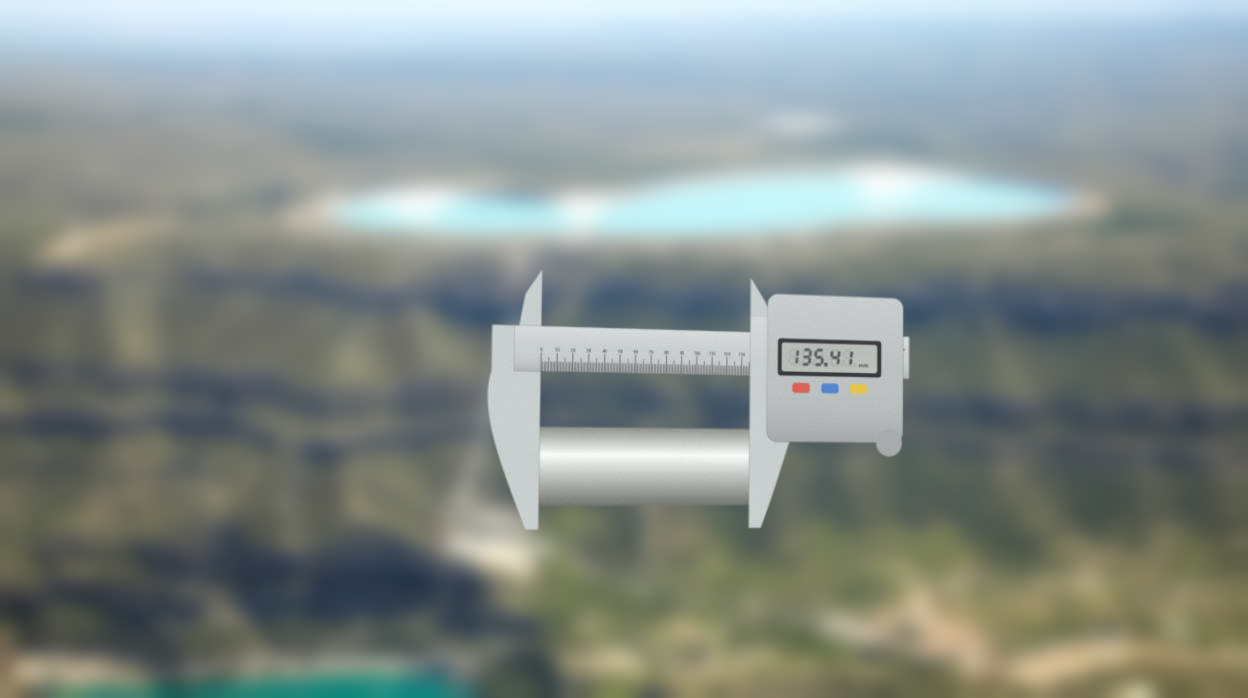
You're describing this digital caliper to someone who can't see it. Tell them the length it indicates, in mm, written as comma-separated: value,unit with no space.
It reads 135.41,mm
